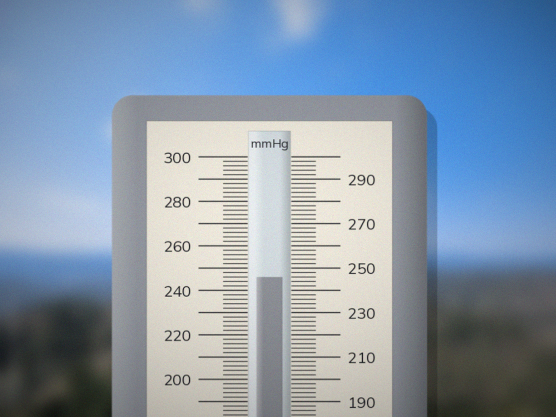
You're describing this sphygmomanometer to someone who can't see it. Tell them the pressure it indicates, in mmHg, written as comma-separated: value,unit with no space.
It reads 246,mmHg
